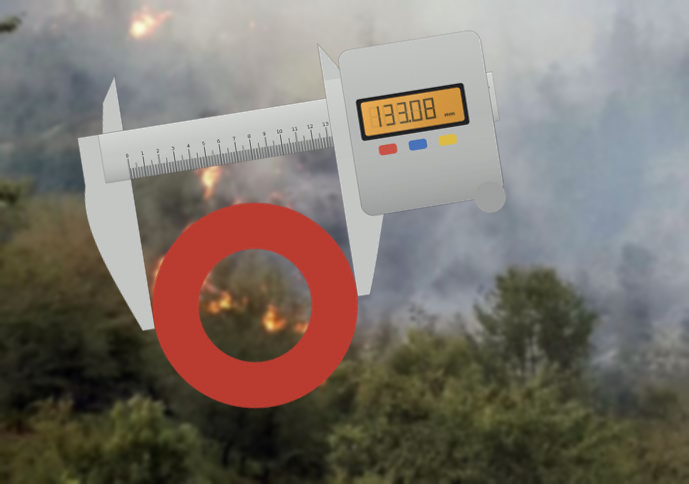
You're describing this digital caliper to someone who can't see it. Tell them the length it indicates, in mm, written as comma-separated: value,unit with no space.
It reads 133.08,mm
